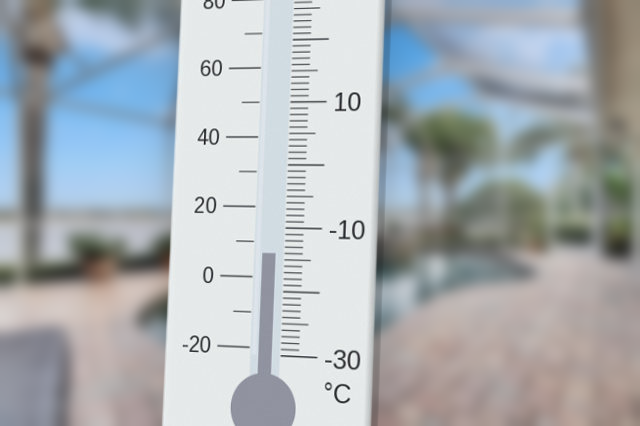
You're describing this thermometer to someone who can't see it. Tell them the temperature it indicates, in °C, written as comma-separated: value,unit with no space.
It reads -14,°C
